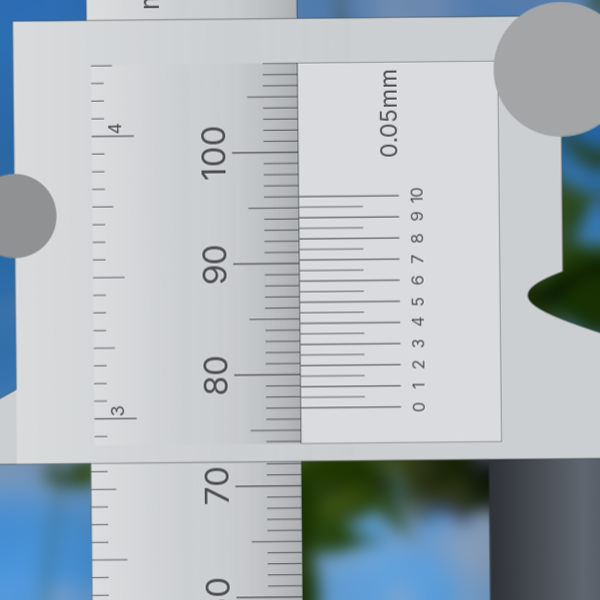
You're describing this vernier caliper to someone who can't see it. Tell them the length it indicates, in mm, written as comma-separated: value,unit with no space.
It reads 77.0,mm
